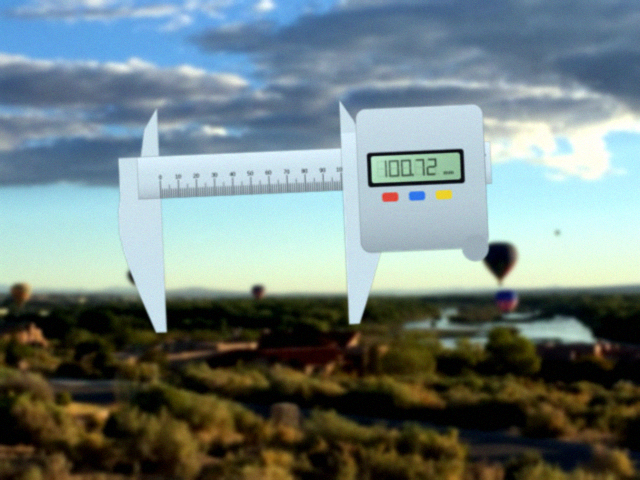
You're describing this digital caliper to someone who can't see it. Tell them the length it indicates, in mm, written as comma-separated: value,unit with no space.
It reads 100.72,mm
